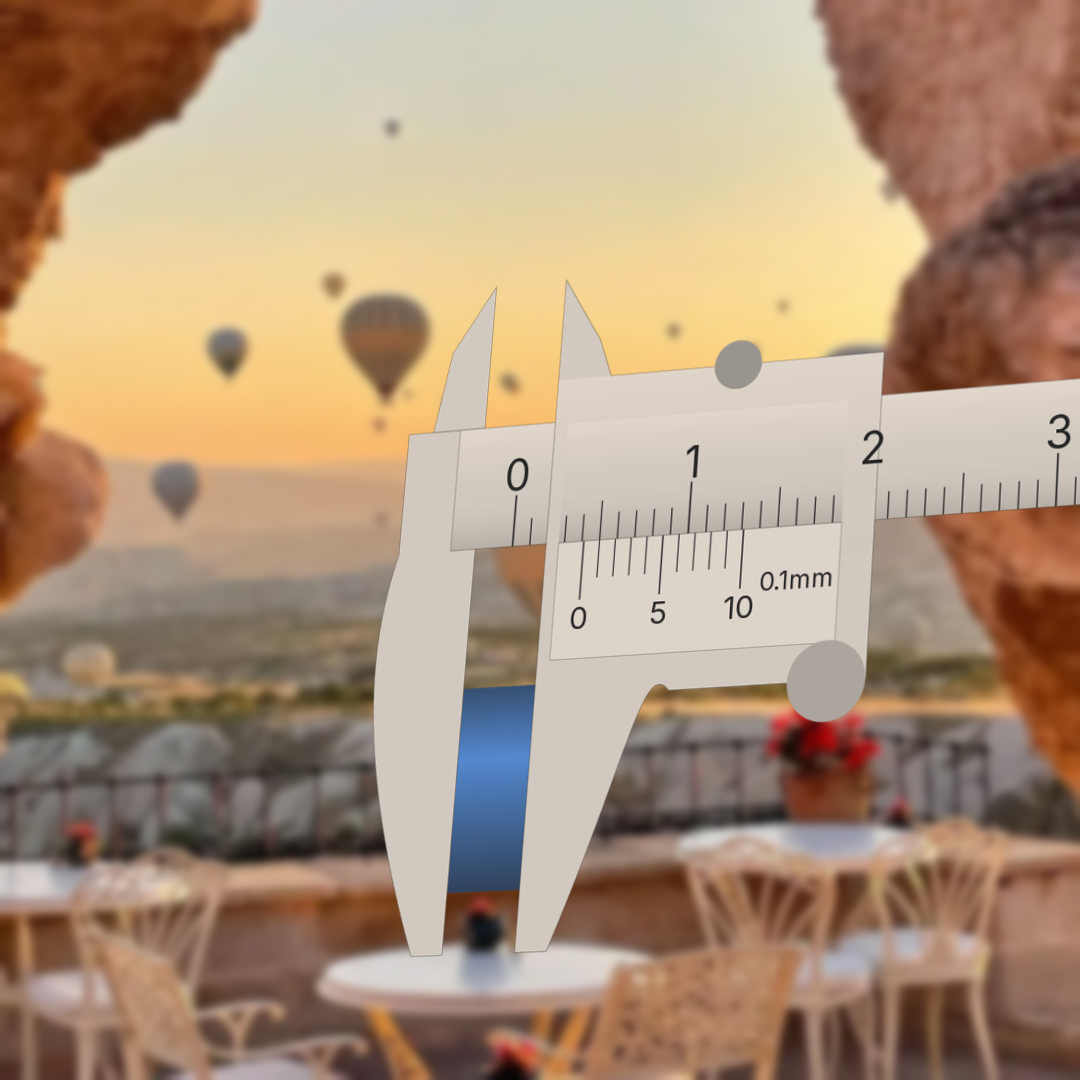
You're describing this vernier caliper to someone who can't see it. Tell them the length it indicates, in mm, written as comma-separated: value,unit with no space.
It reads 4.1,mm
